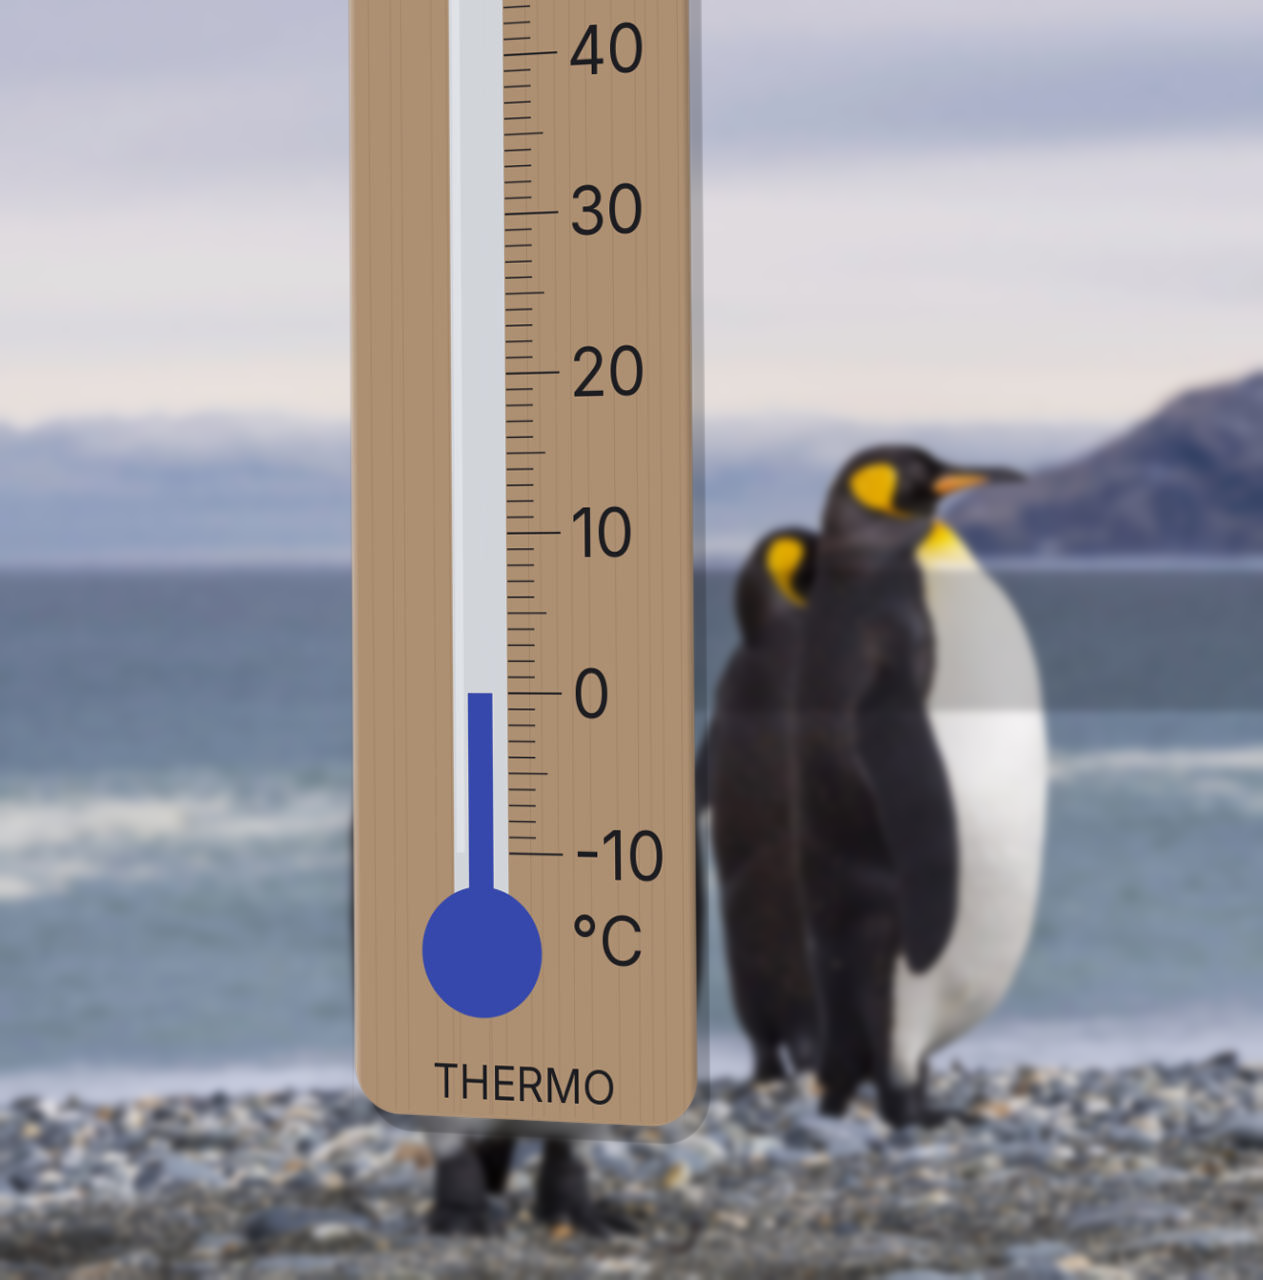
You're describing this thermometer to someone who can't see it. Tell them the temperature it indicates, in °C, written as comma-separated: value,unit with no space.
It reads 0,°C
